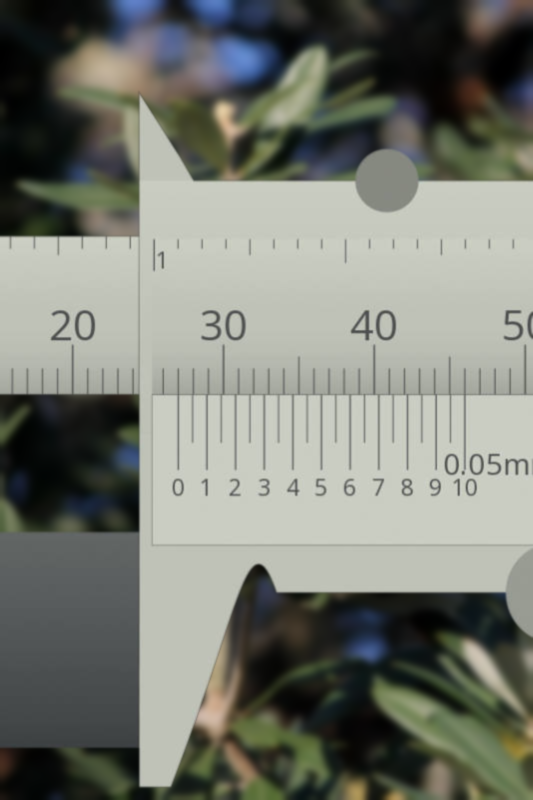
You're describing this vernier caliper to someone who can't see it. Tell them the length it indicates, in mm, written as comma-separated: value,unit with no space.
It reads 27.0,mm
